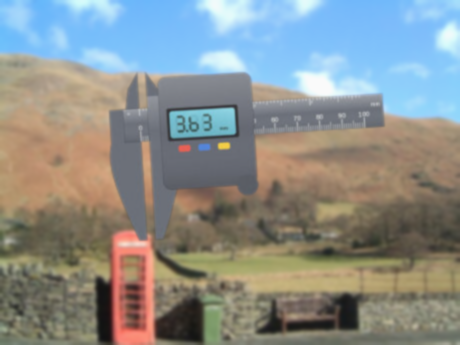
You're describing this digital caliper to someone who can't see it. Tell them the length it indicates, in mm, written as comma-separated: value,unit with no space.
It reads 3.63,mm
